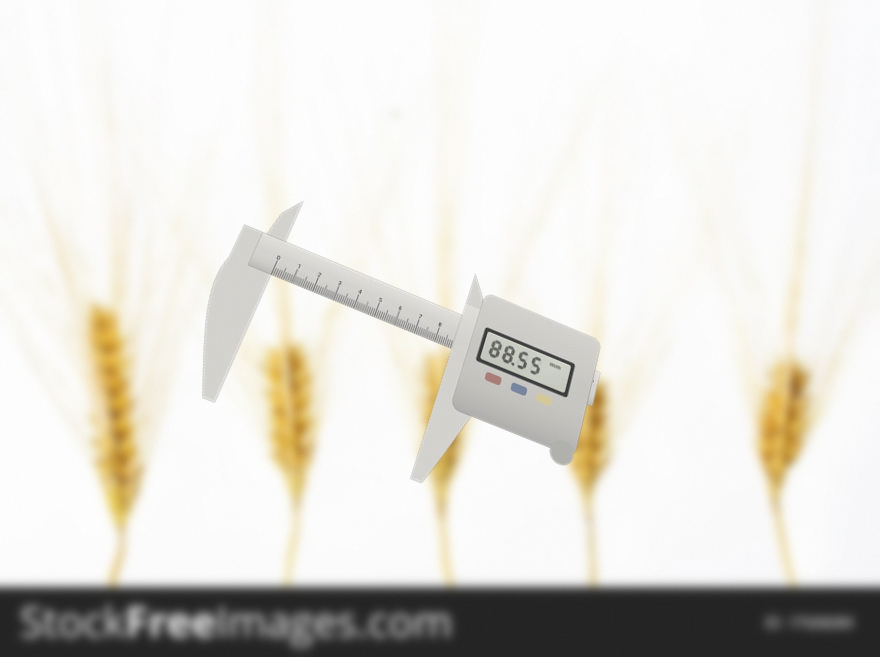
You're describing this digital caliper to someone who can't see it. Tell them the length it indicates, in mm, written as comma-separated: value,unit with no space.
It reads 88.55,mm
